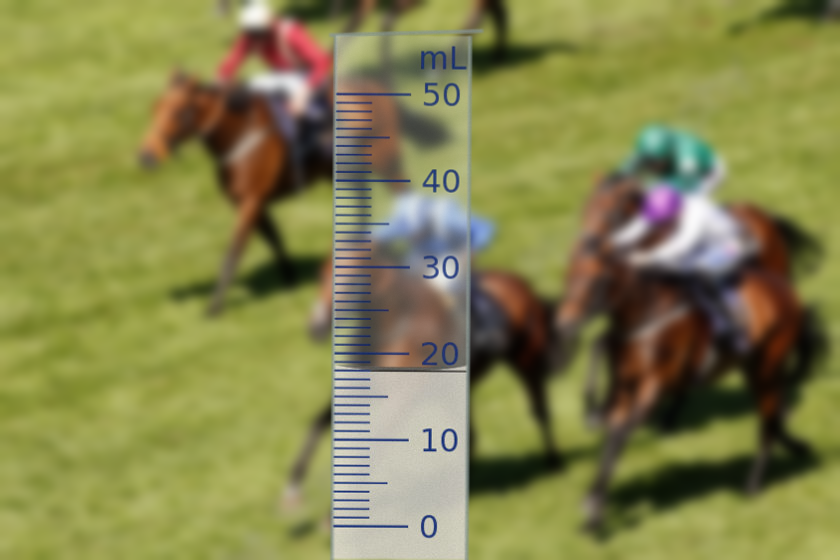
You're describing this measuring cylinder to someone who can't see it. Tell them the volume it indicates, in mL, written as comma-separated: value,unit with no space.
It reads 18,mL
